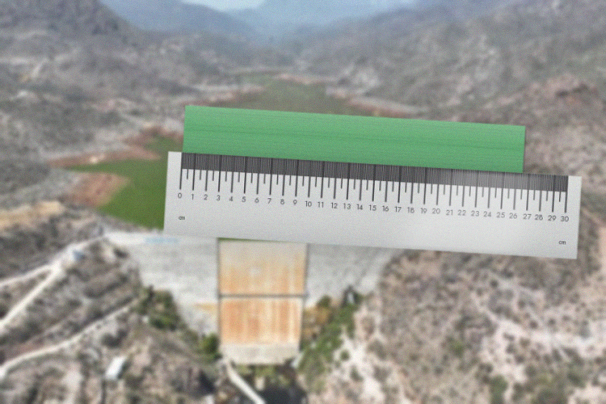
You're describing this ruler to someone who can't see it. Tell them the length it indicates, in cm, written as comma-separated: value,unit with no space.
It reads 26.5,cm
